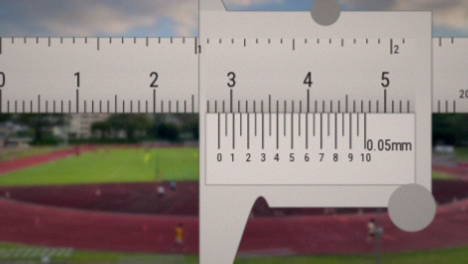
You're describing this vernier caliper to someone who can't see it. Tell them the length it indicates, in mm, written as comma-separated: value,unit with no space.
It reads 28.4,mm
